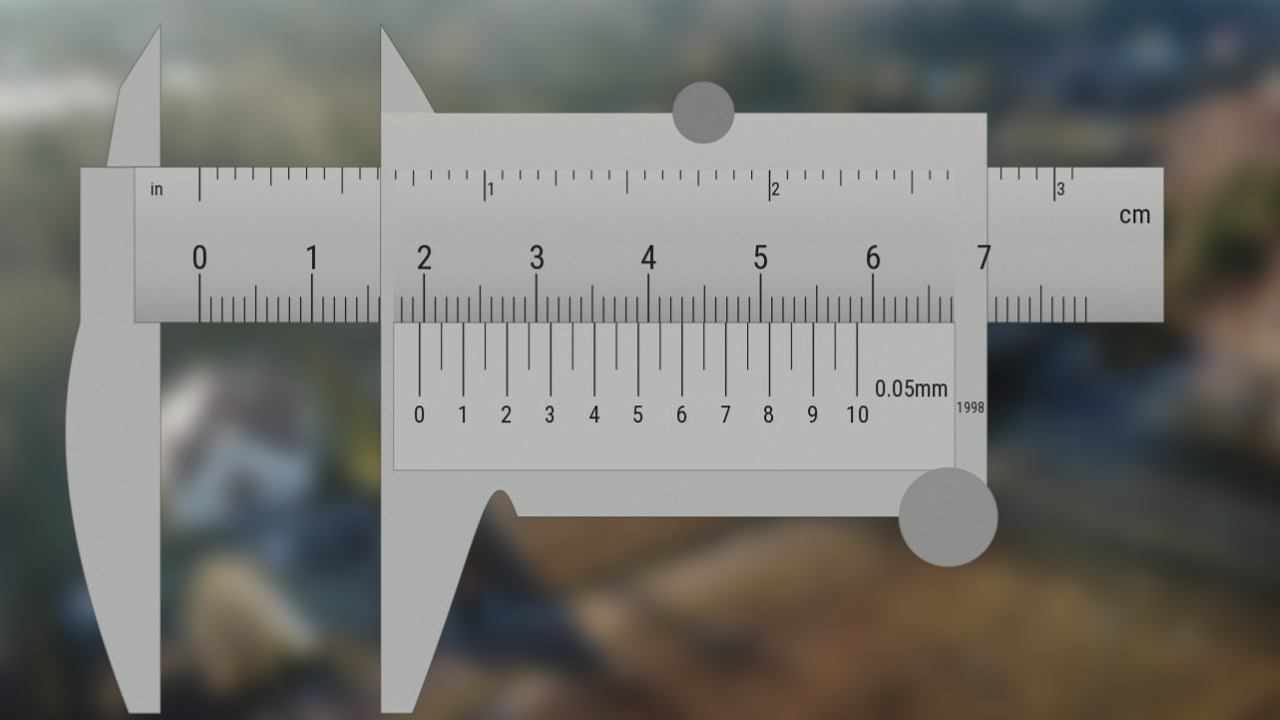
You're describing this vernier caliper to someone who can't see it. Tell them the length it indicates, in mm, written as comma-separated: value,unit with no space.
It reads 19.6,mm
